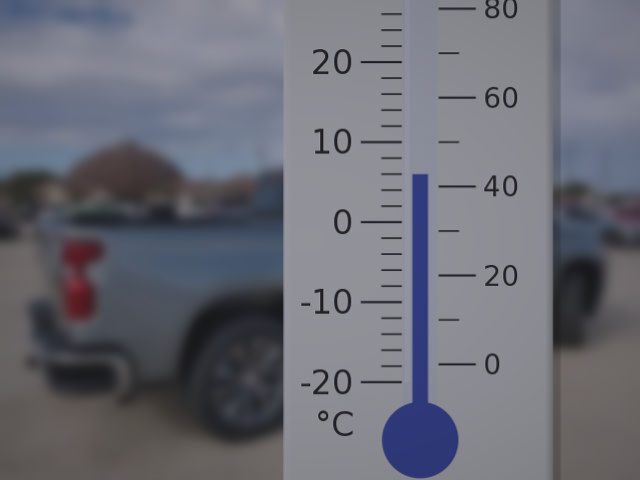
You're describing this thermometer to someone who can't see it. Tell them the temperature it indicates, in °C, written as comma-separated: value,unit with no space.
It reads 6,°C
